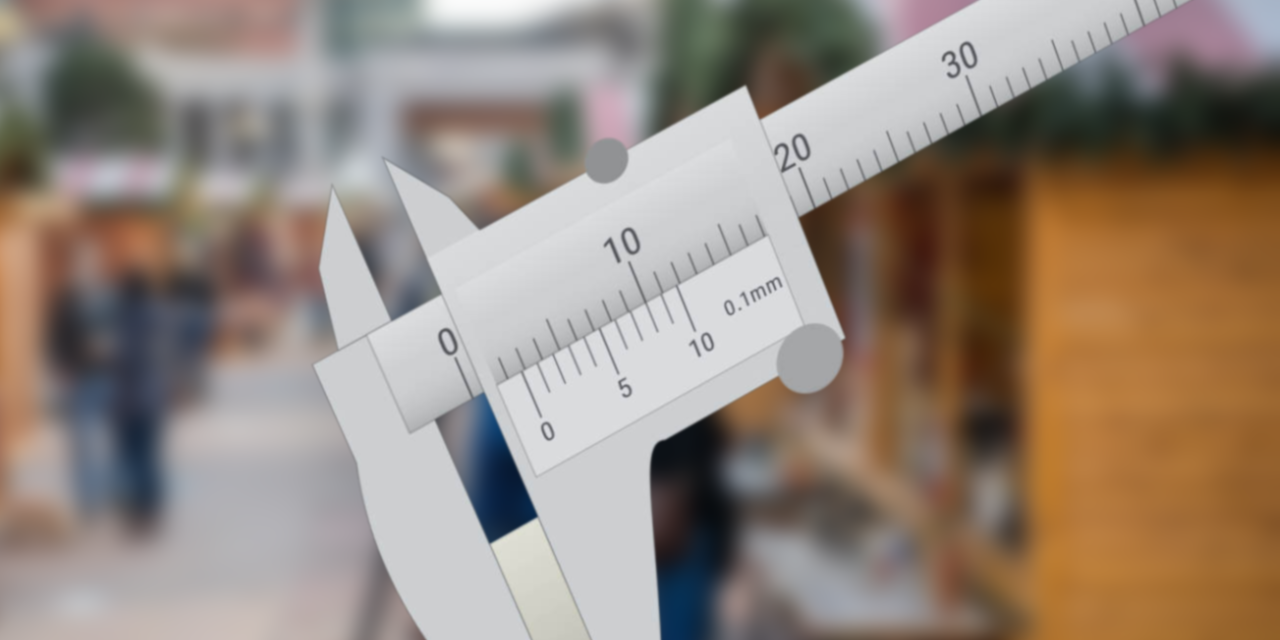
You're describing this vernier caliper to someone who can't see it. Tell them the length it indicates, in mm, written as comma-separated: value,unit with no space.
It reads 2.8,mm
